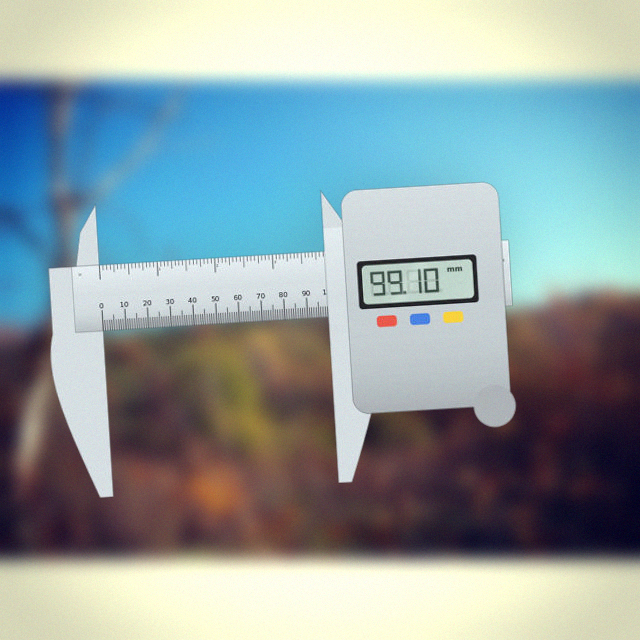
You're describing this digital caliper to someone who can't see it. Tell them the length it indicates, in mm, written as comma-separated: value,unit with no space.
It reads 99.10,mm
